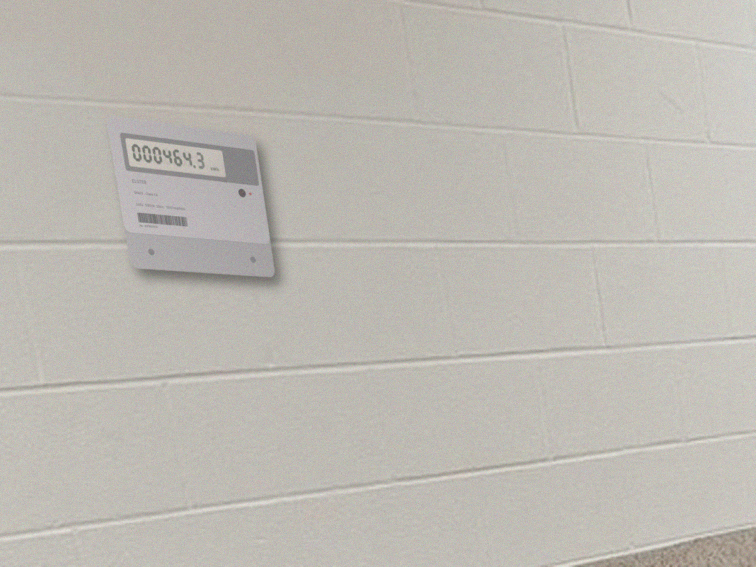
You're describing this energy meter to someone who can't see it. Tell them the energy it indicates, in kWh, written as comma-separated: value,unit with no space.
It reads 464.3,kWh
